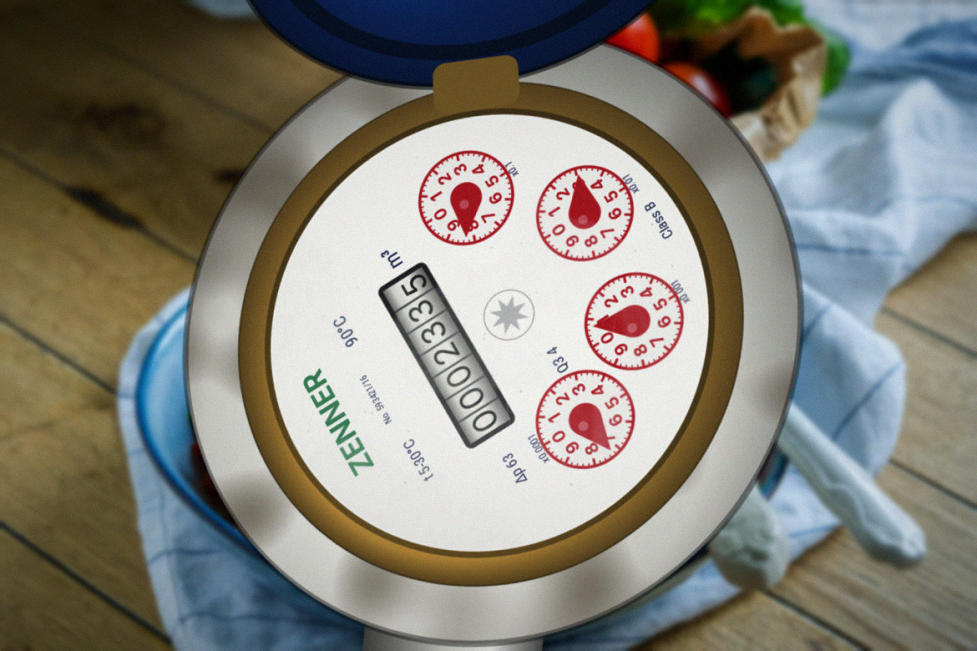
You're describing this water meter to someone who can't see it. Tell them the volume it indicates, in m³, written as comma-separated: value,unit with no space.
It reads 2334.8307,m³
